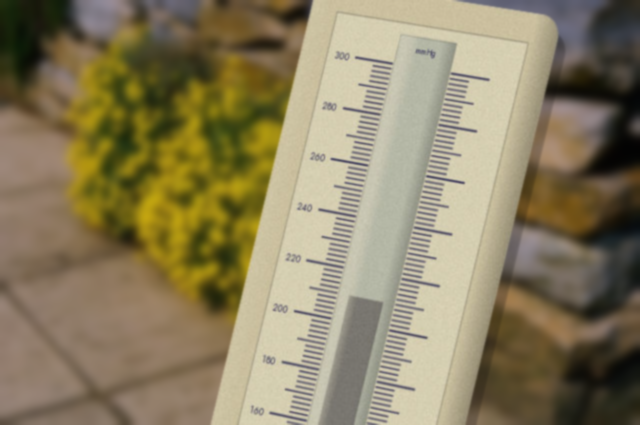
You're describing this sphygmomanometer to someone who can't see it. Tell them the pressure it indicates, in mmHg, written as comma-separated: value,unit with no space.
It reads 210,mmHg
